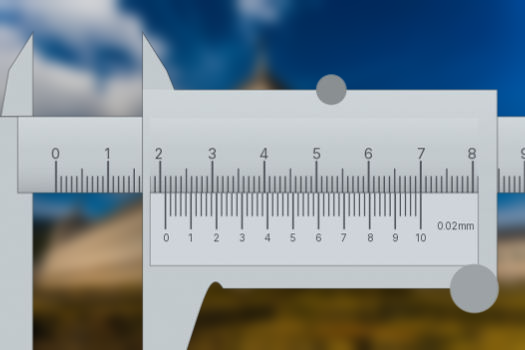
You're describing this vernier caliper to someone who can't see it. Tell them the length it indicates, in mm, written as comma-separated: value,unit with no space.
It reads 21.0,mm
